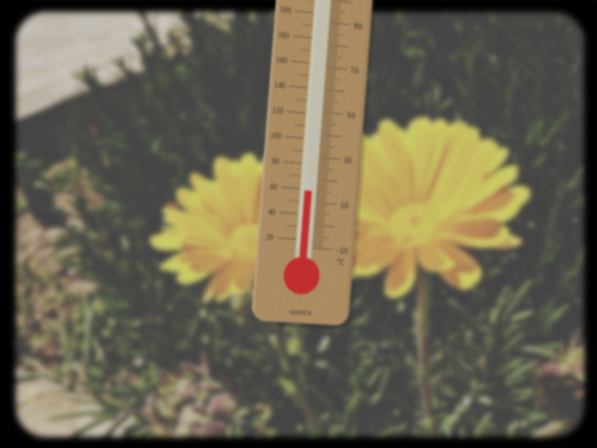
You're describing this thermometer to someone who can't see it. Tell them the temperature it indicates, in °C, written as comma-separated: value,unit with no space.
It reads 15,°C
